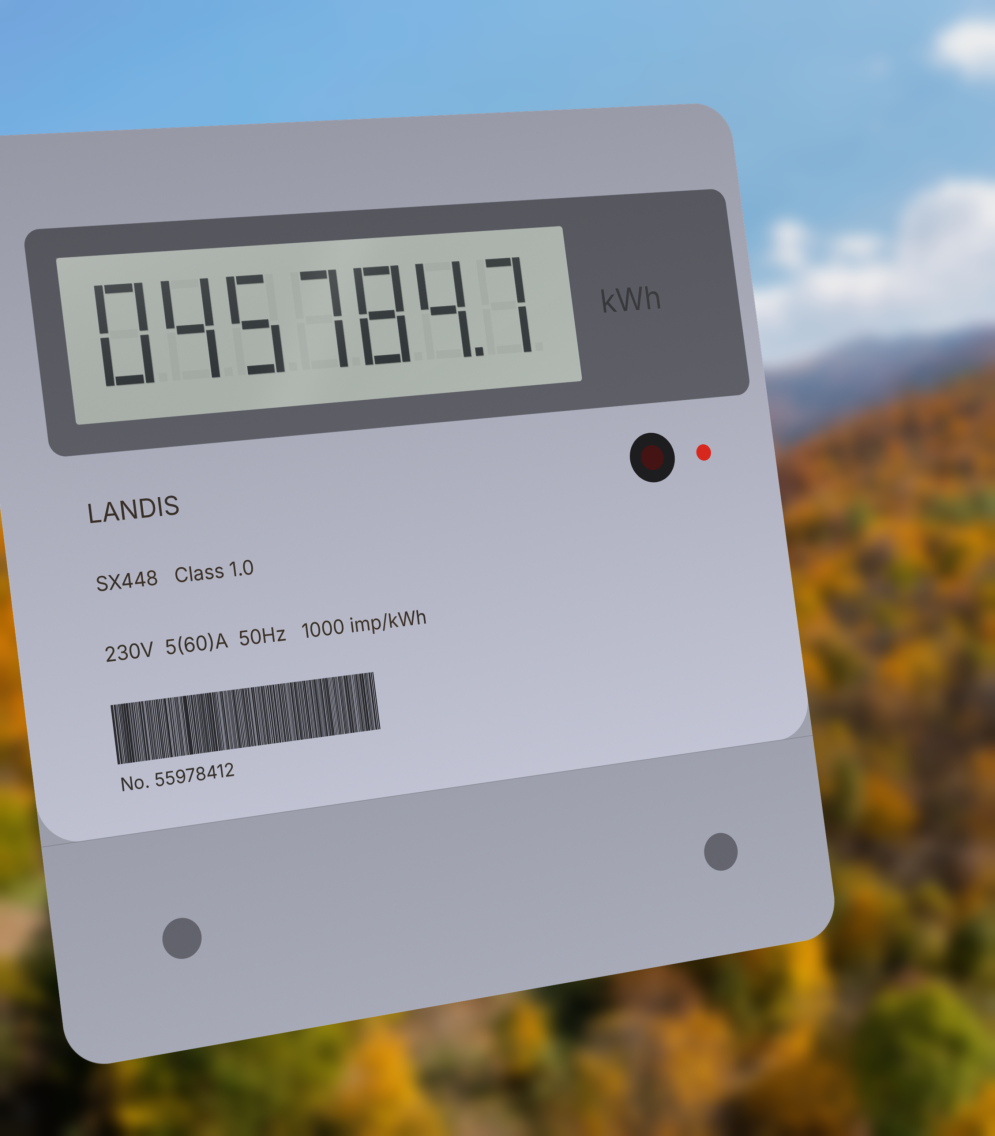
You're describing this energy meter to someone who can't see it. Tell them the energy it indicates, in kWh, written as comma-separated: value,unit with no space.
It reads 45784.7,kWh
